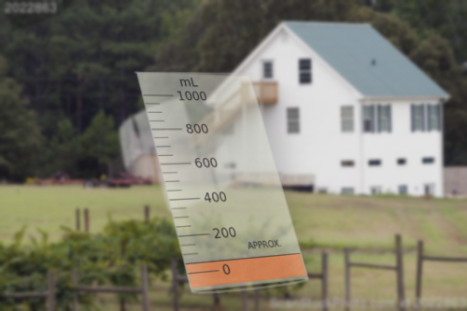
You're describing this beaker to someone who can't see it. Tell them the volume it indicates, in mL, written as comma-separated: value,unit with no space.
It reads 50,mL
